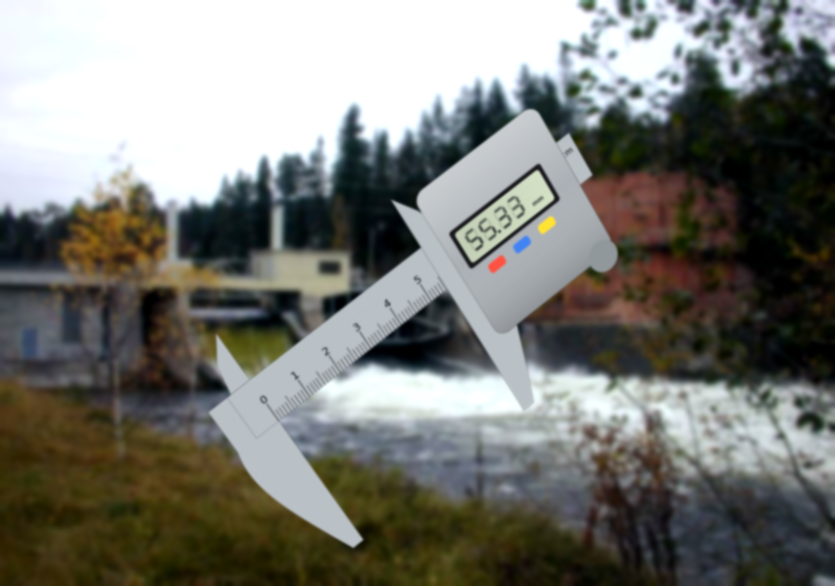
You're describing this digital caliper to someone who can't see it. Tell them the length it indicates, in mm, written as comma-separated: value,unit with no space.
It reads 55.33,mm
